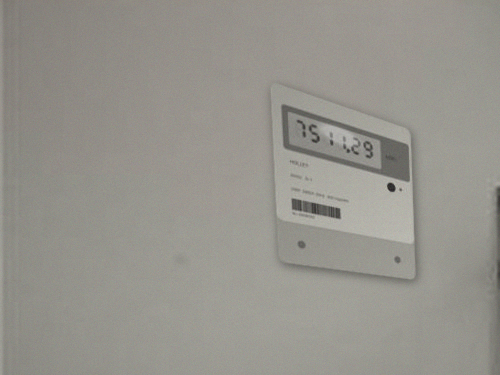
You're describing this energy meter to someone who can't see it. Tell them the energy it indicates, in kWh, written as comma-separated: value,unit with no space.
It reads 7511.29,kWh
